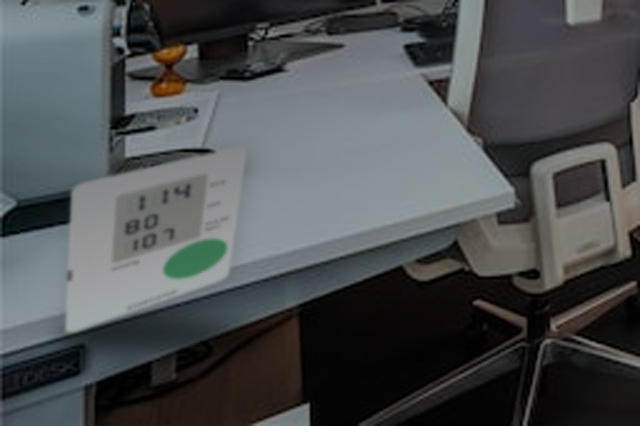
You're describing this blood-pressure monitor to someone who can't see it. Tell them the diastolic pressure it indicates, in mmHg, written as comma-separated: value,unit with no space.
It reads 80,mmHg
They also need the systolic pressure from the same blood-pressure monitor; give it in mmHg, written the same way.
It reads 114,mmHg
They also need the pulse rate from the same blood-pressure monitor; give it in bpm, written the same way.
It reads 107,bpm
